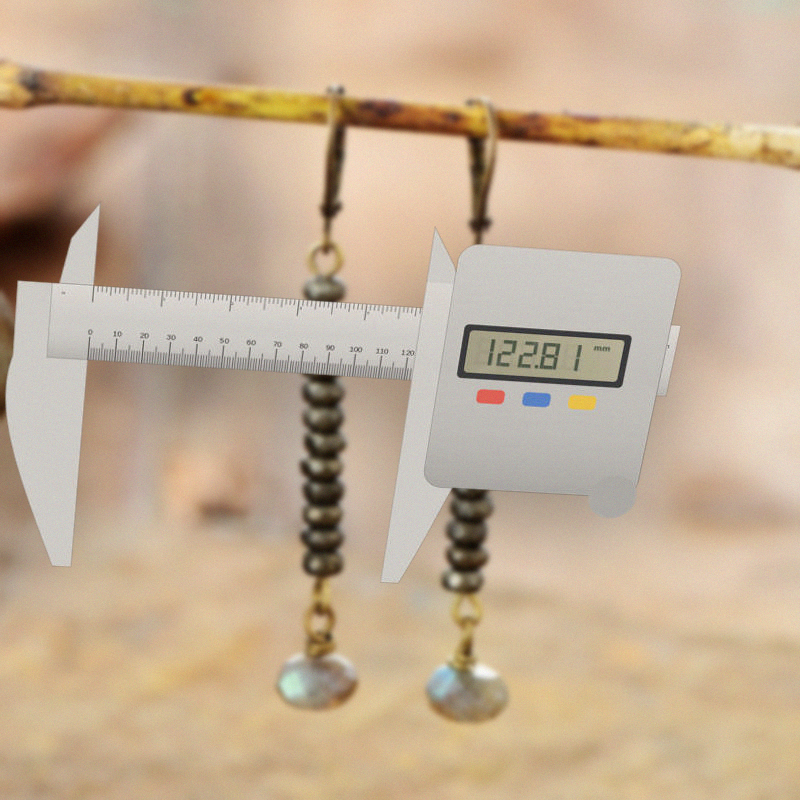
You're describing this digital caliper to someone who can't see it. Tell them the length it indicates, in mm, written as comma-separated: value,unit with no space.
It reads 122.81,mm
